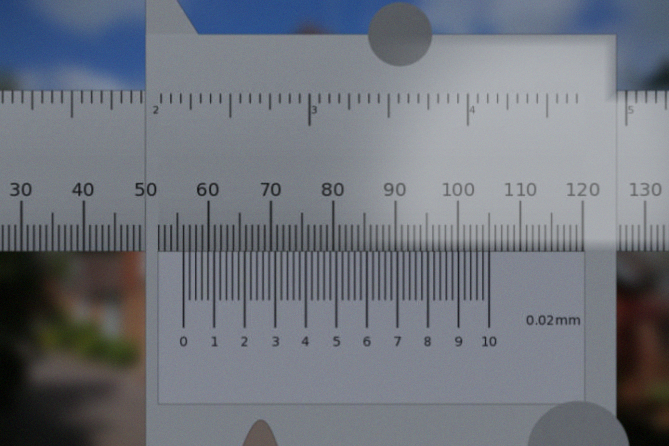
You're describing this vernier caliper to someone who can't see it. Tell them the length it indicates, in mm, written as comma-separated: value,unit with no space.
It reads 56.0,mm
